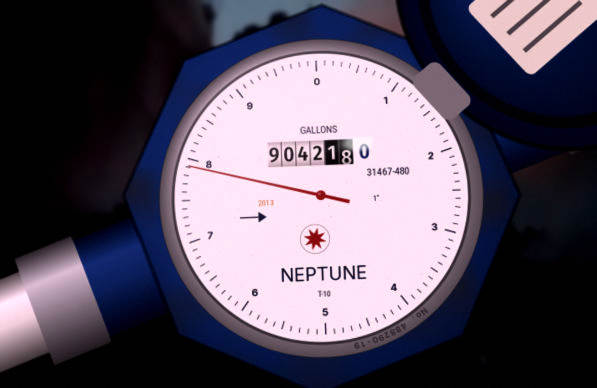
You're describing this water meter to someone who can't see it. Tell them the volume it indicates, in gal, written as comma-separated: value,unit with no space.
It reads 9042177.9,gal
